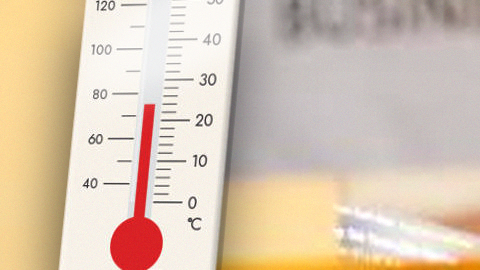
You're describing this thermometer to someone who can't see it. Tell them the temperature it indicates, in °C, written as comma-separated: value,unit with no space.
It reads 24,°C
